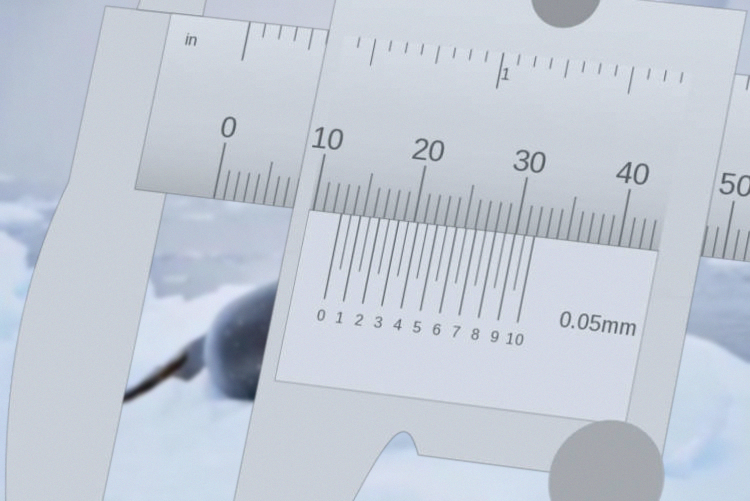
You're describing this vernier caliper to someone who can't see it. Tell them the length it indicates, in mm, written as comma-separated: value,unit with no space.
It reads 12.8,mm
